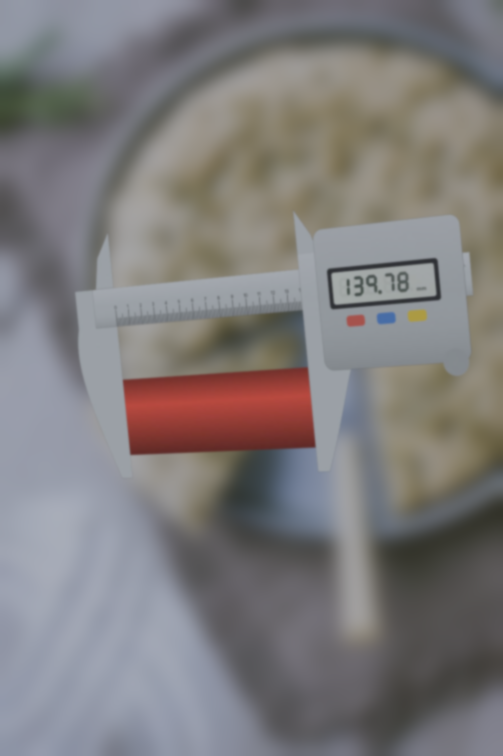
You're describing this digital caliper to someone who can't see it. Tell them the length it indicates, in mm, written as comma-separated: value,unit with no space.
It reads 139.78,mm
